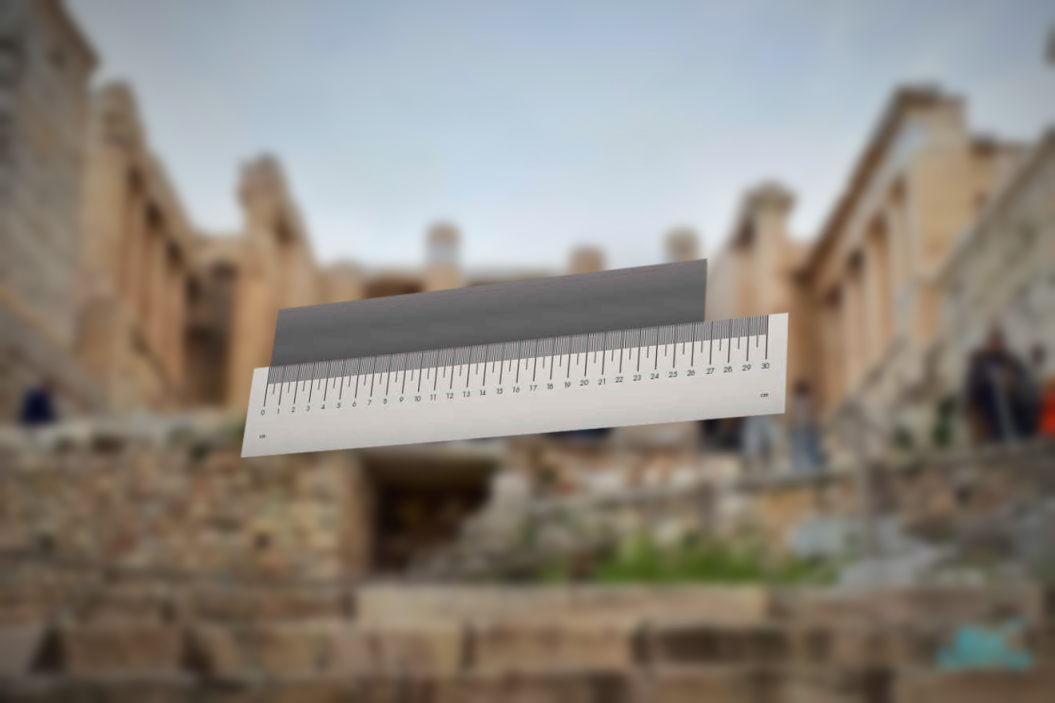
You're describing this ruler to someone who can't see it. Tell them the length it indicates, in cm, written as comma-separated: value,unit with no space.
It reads 26.5,cm
